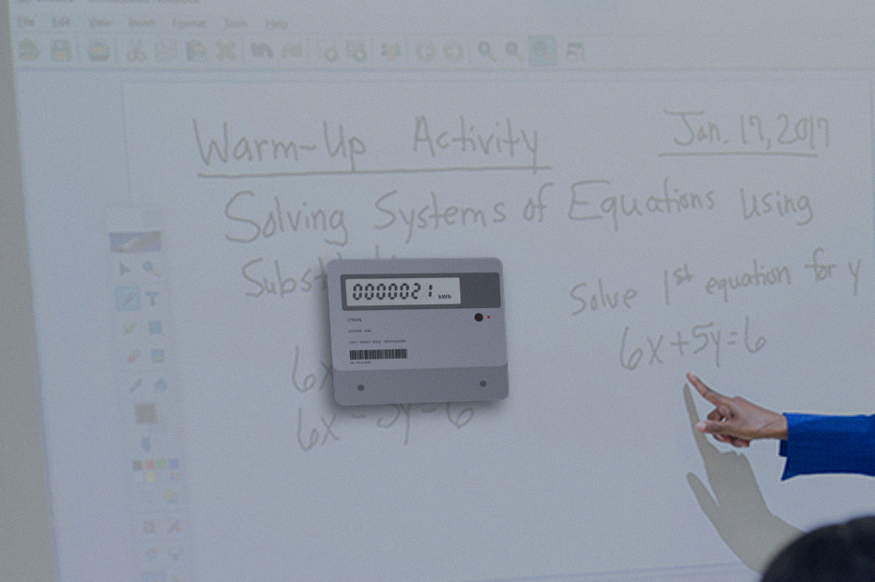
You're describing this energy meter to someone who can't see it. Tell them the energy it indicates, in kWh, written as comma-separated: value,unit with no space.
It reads 21,kWh
